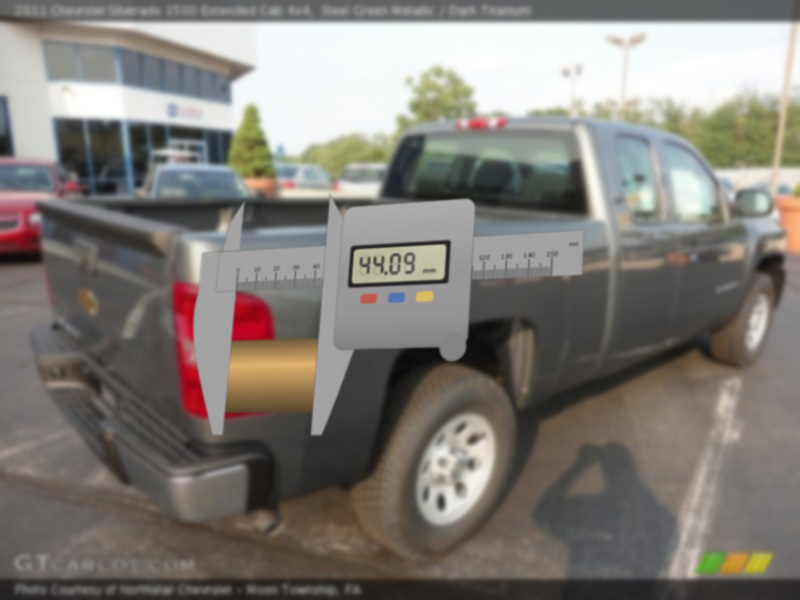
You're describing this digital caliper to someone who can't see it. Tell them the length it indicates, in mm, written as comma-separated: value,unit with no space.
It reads 44.09,mm
